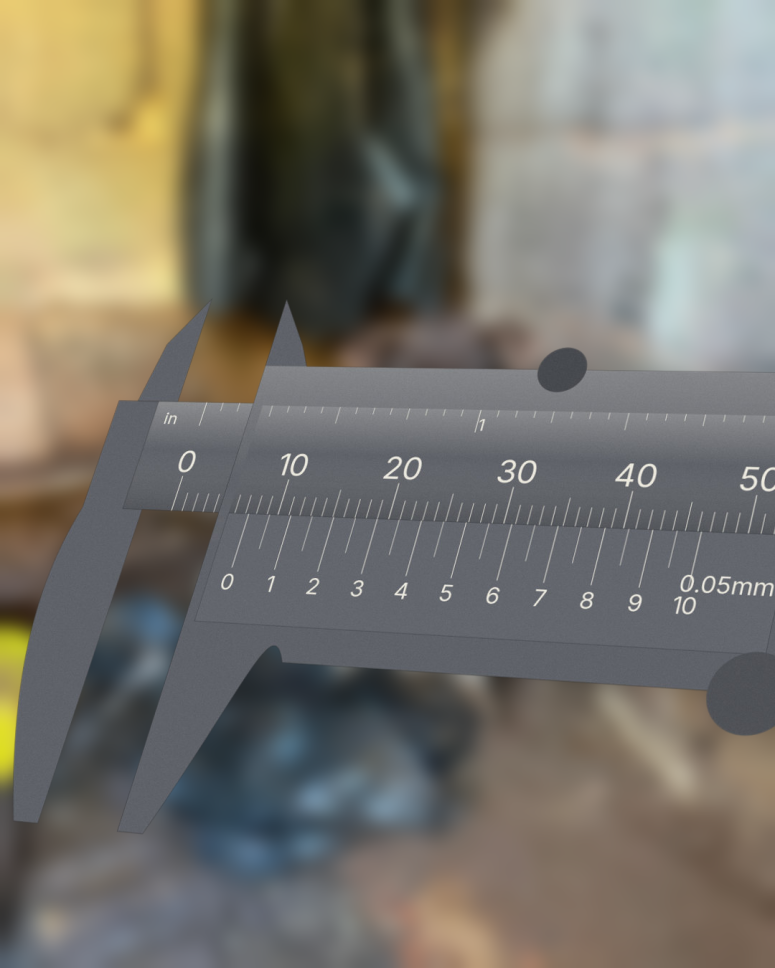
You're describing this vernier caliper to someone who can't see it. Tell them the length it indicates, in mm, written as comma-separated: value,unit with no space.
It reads 7.3,mm
